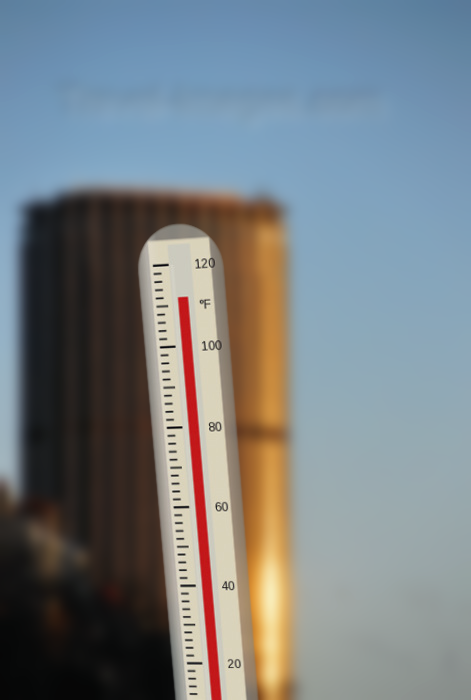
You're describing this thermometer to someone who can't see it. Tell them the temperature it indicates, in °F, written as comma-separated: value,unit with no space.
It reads 112,°F
